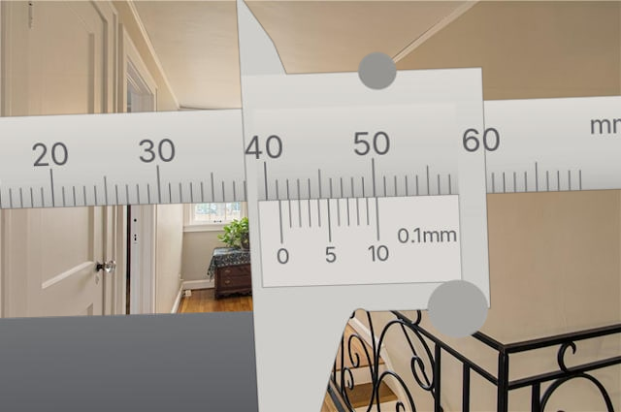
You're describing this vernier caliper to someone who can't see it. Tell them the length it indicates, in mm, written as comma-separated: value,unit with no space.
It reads 41.2,mm
